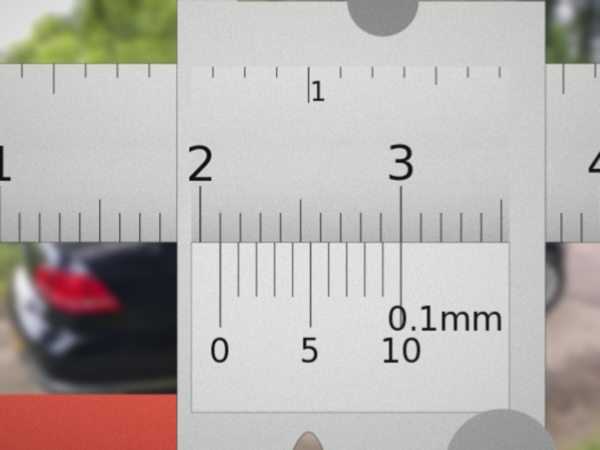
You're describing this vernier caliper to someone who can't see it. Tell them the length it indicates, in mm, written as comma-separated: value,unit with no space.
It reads 21.0,mm
